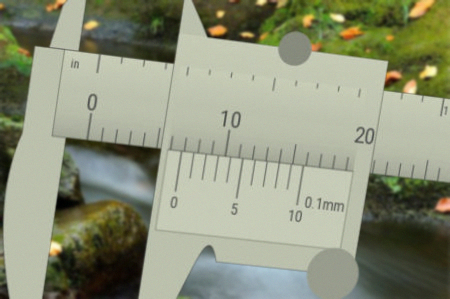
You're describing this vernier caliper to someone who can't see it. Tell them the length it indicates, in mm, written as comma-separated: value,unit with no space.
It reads 6.8,mm
